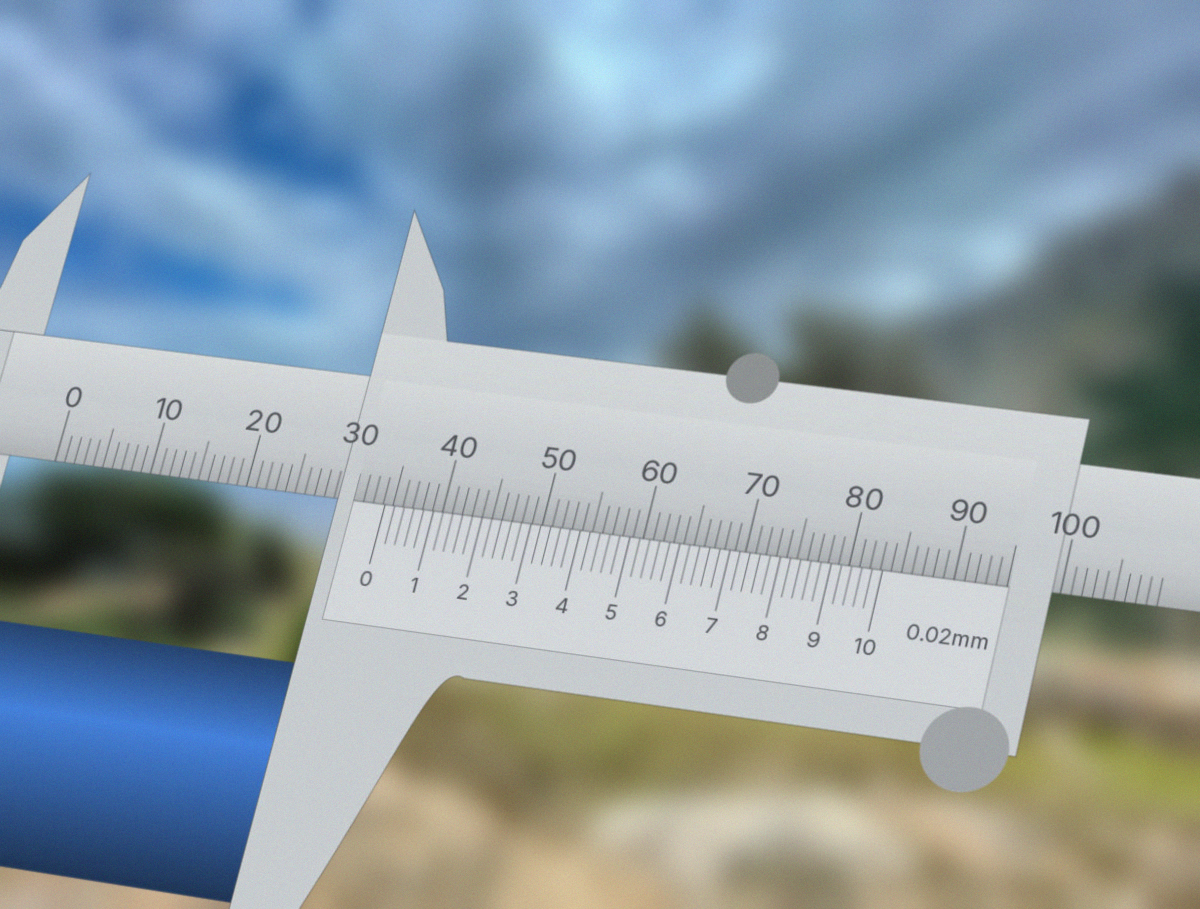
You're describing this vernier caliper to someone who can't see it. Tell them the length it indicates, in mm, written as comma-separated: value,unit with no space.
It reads 34.2,mm
